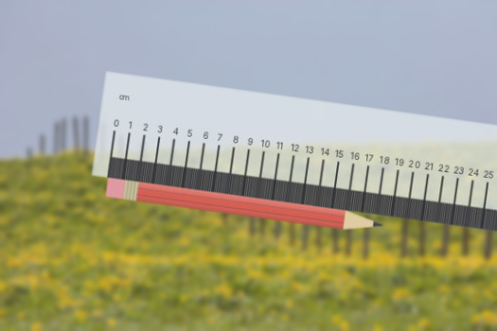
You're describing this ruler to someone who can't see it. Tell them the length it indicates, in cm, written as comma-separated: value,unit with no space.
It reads 18.5,cm
